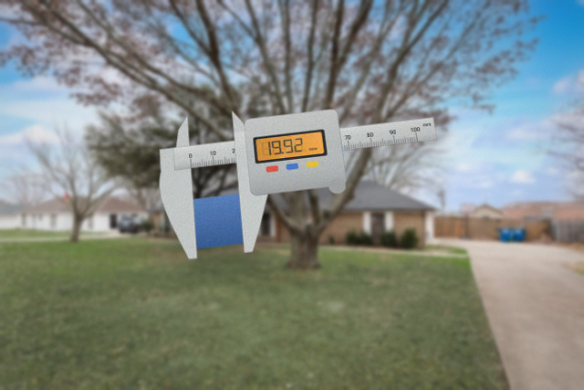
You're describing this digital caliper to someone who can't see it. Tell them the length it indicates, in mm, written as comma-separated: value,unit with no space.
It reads 19.92,mm
